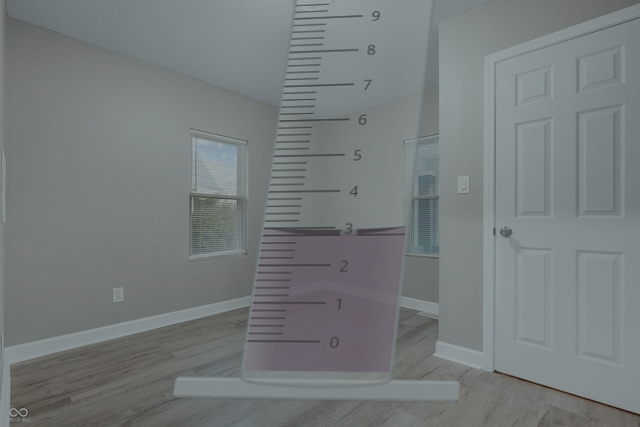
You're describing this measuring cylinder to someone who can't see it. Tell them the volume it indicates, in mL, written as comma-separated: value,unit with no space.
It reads 2.8,mL
